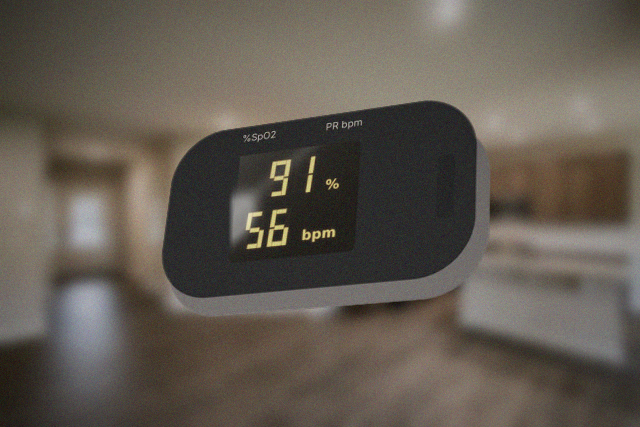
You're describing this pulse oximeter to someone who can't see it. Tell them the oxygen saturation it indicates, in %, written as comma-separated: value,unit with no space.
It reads 91,%
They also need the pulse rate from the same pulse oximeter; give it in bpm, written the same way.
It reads 56,bpm
